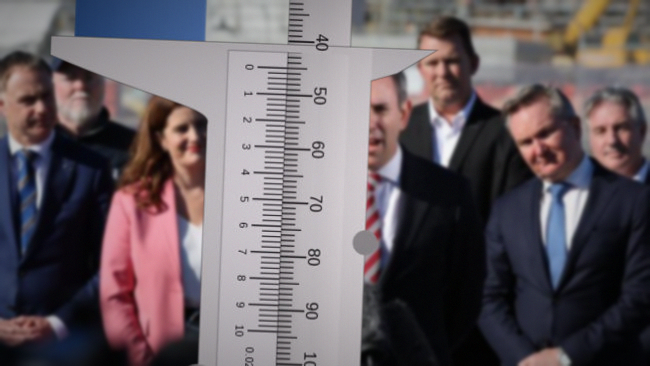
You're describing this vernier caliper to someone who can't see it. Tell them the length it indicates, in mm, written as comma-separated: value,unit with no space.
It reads 45.0,mm
